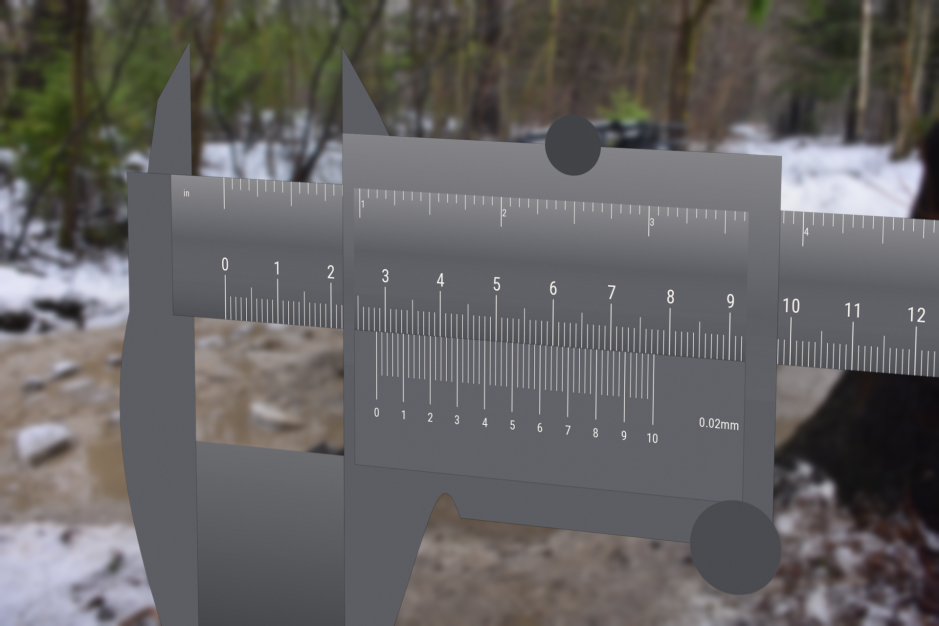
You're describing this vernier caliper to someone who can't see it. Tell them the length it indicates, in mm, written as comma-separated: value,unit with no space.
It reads 28.4,mm
